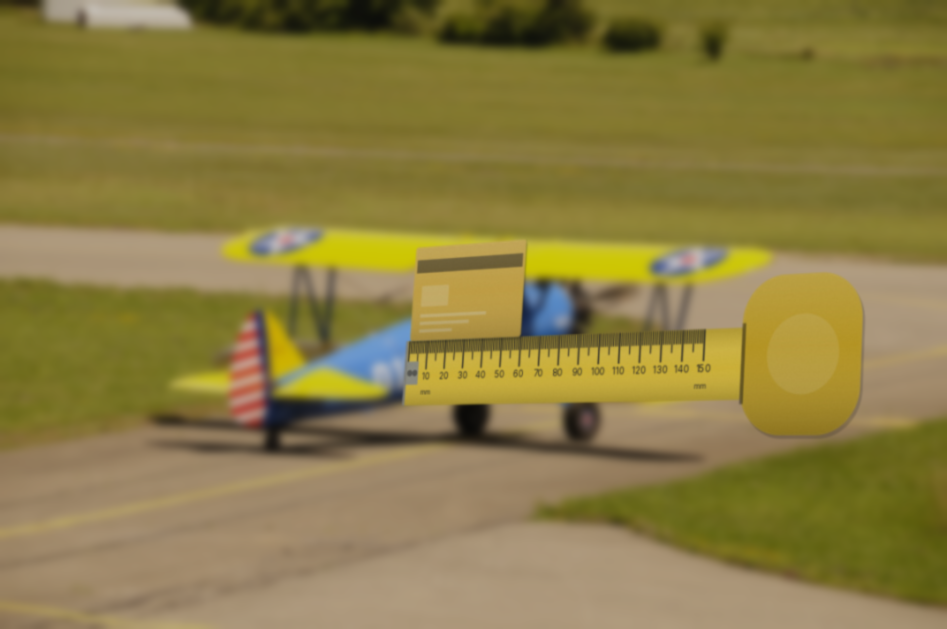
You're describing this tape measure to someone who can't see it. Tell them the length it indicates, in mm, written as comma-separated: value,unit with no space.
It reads 60,mm
